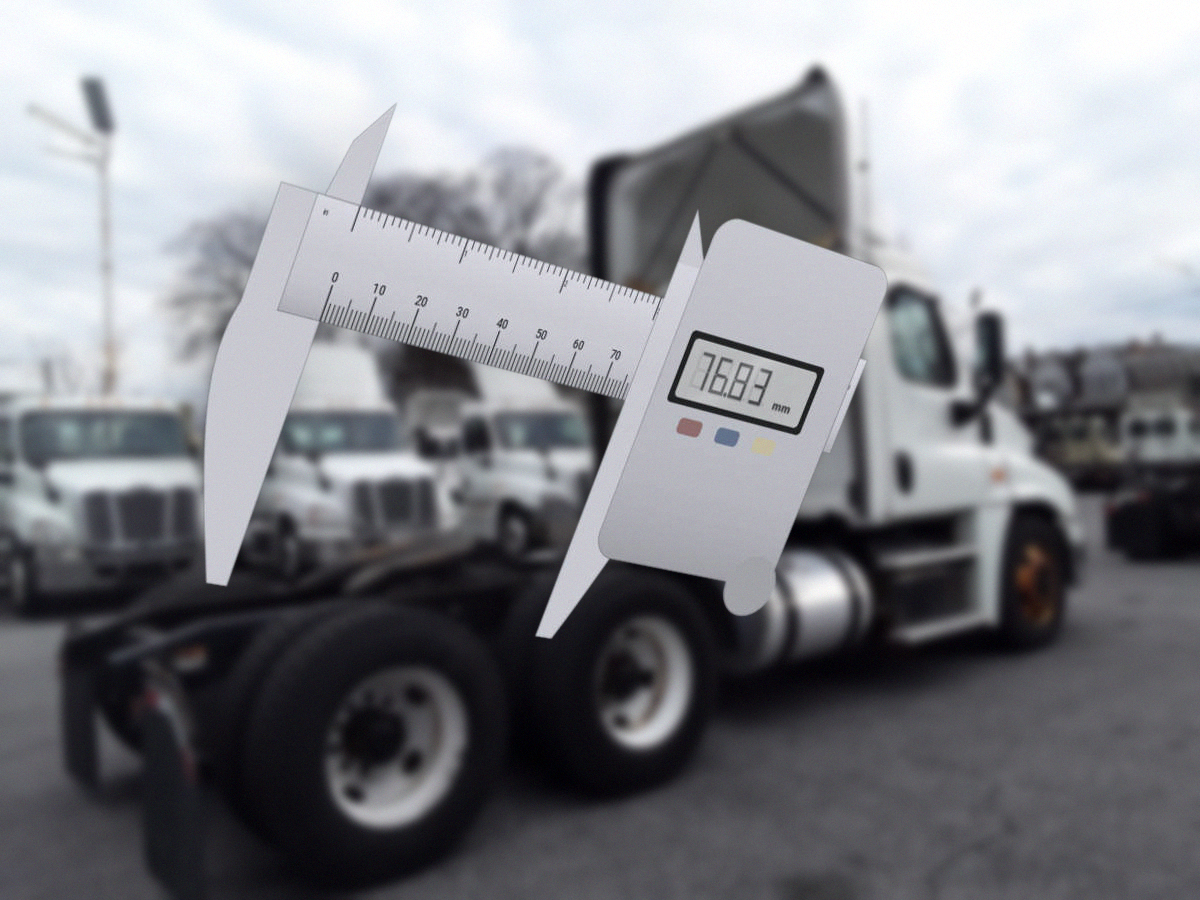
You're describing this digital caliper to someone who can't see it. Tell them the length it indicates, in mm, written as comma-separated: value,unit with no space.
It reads 76.83,mm
